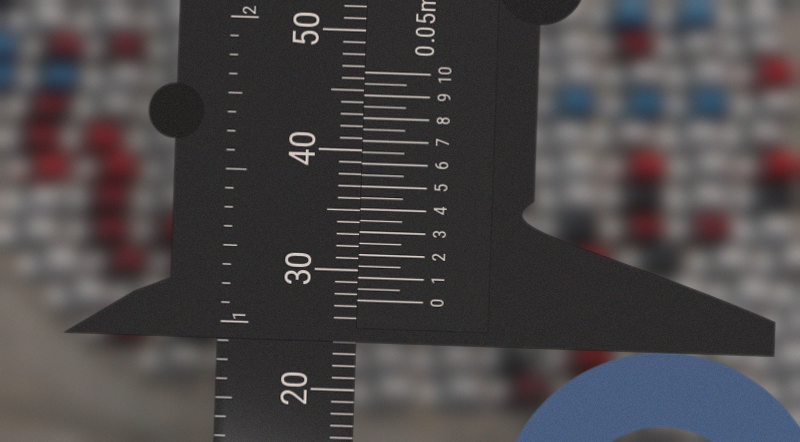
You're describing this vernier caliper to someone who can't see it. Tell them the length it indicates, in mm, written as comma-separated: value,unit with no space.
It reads 27.5,mm
